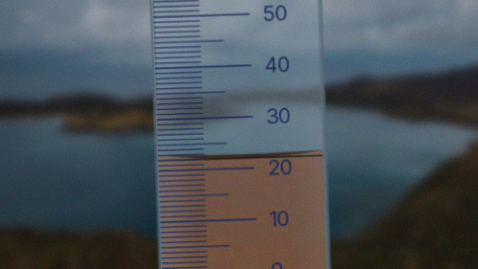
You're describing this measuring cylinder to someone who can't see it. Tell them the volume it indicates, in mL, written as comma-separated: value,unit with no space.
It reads 22,mL
